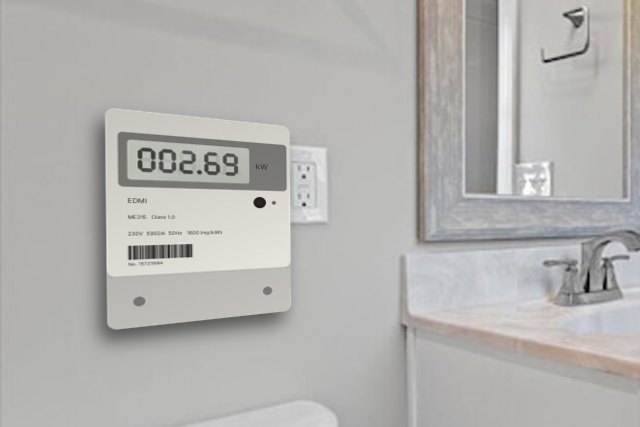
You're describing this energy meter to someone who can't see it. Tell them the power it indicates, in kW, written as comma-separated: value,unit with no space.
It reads 2.69,kW
